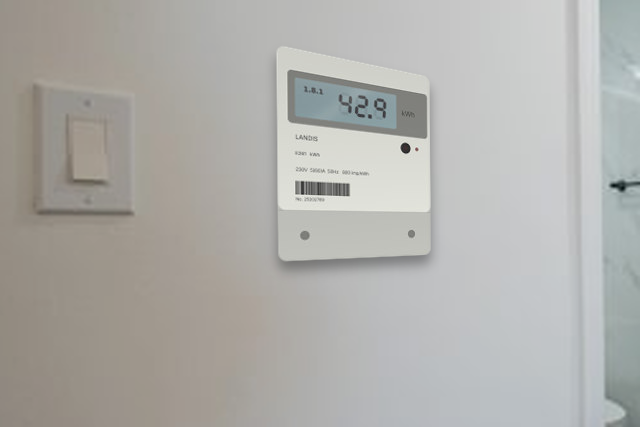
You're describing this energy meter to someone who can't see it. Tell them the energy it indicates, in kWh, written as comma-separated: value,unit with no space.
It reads 42.9,kWh
